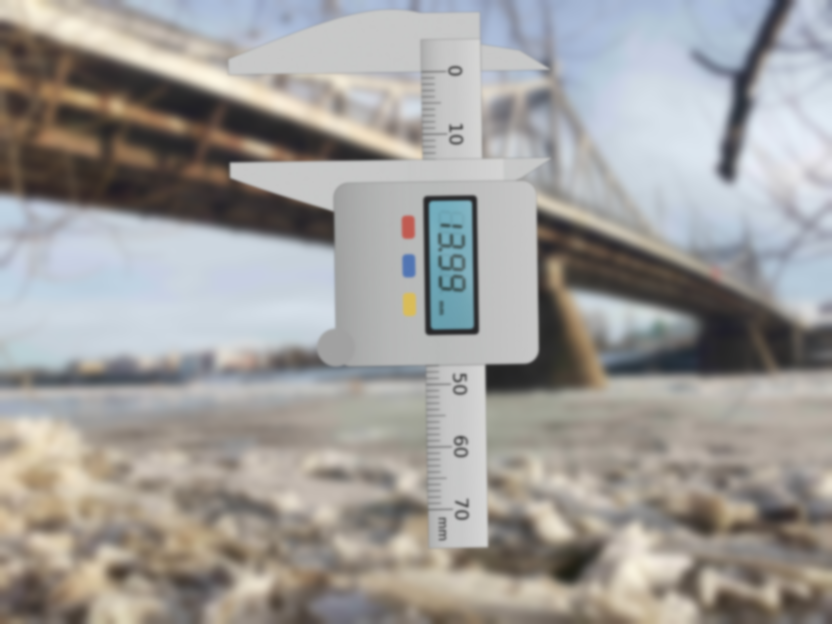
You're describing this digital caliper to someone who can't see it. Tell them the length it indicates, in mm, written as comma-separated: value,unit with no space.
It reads 13.99,mm
